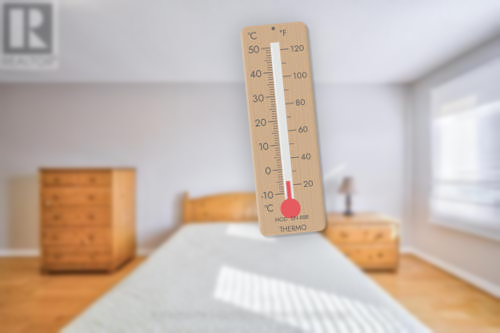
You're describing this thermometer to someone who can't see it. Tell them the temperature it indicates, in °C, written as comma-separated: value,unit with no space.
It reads -5,°C
